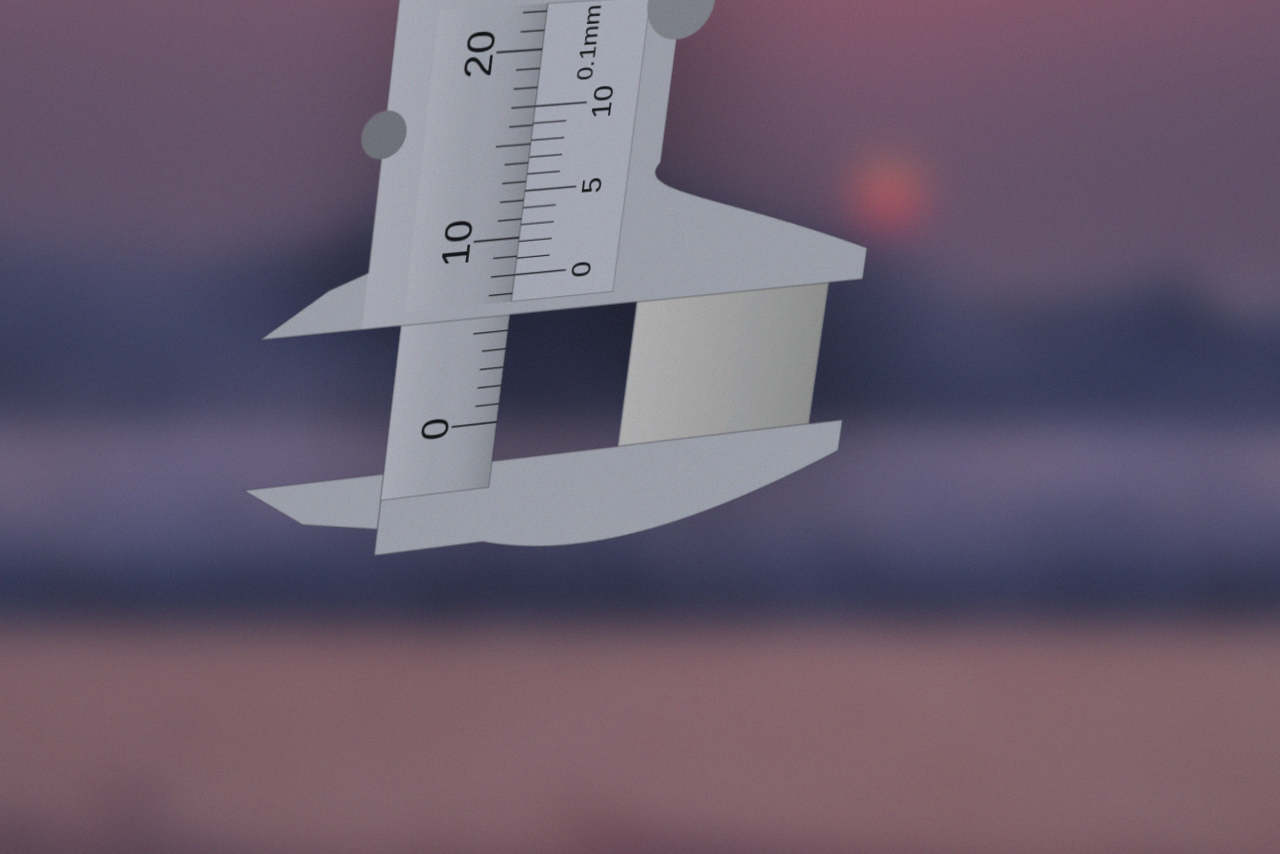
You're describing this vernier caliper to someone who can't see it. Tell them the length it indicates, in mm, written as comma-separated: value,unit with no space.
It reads 8.0,mm
